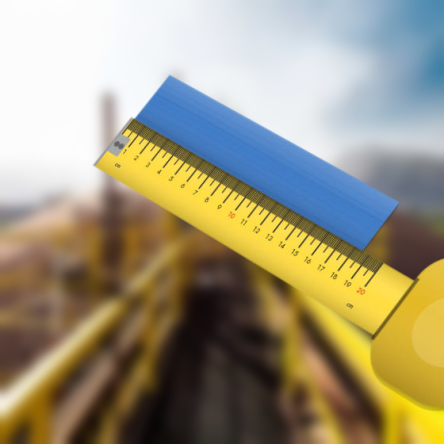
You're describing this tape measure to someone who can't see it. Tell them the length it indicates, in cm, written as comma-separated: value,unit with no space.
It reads 18.5,cm
